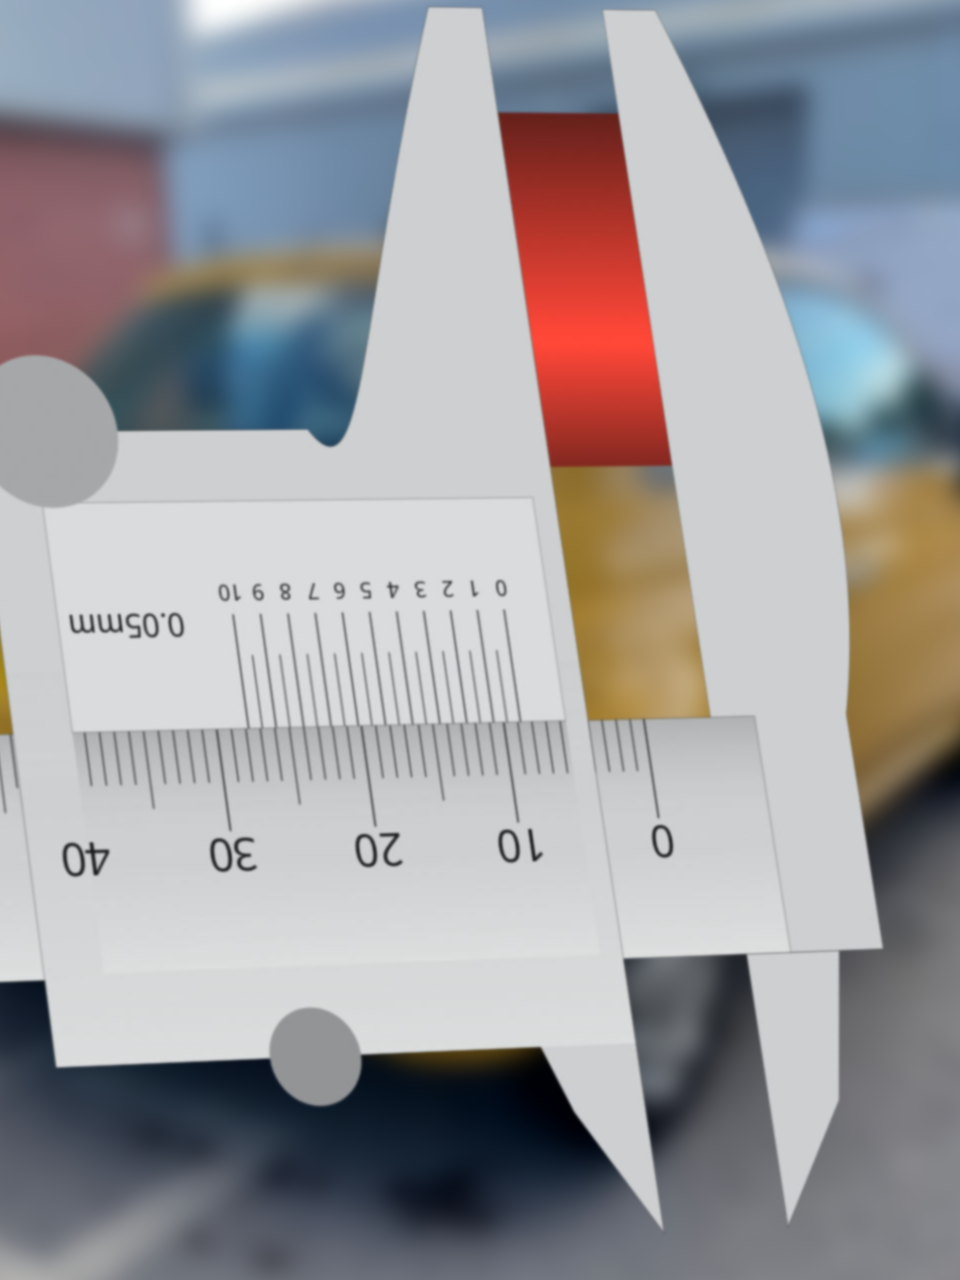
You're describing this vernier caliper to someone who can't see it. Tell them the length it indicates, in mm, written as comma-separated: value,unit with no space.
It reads 8.8,mm
